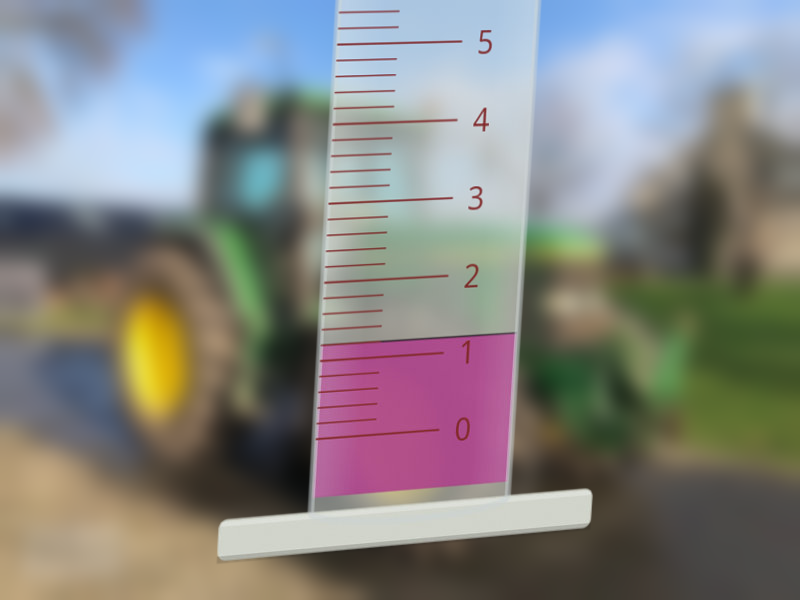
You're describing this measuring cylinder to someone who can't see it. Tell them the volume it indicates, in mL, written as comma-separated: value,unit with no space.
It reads 1.2,mL
